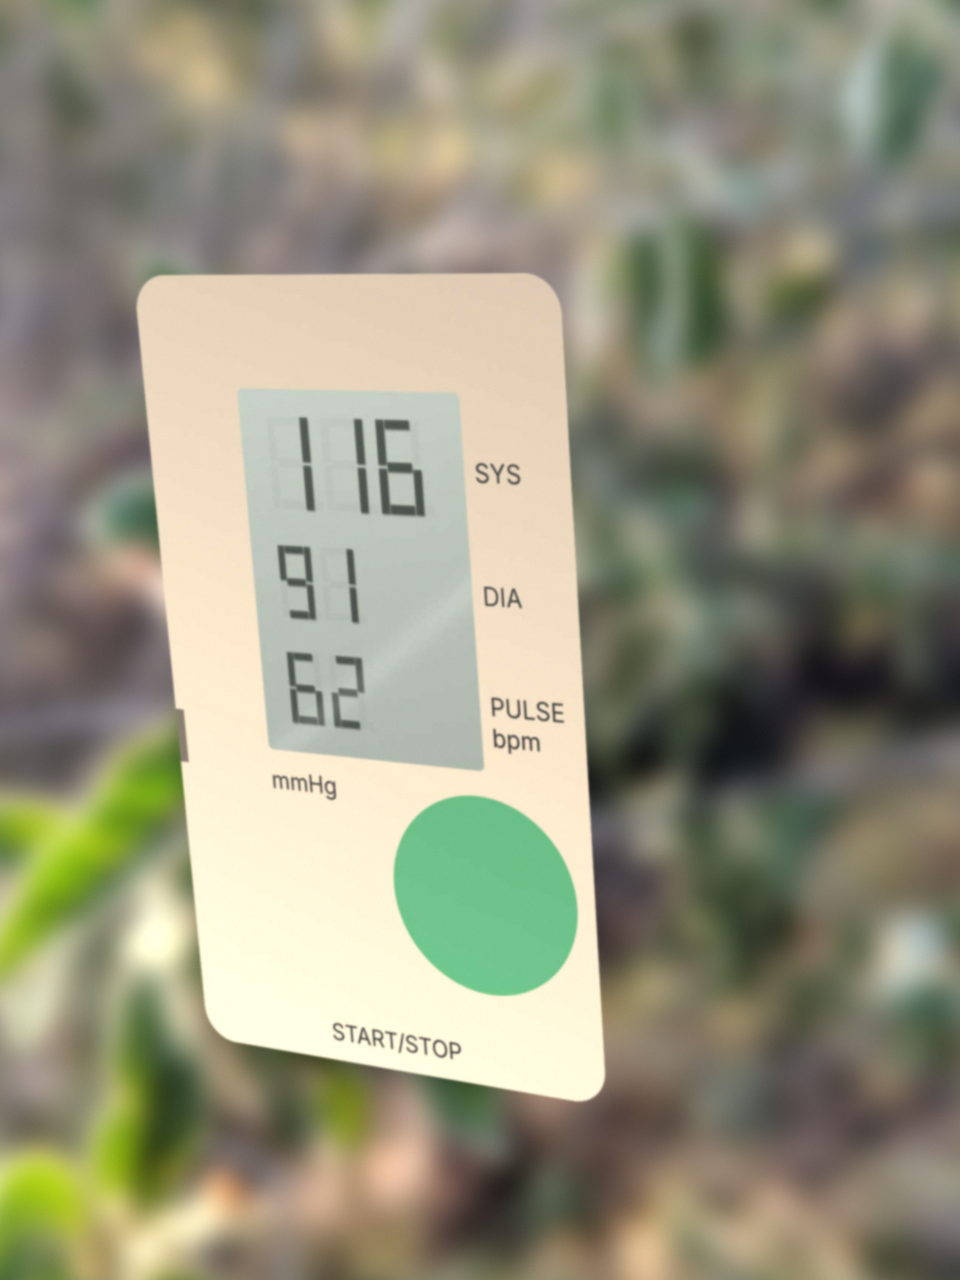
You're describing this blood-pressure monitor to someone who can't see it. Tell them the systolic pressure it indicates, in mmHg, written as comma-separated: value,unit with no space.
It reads 116,mmHg
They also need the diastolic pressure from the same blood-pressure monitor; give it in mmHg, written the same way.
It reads 91,mmHg
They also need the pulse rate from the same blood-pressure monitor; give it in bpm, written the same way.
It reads 62,bpm
